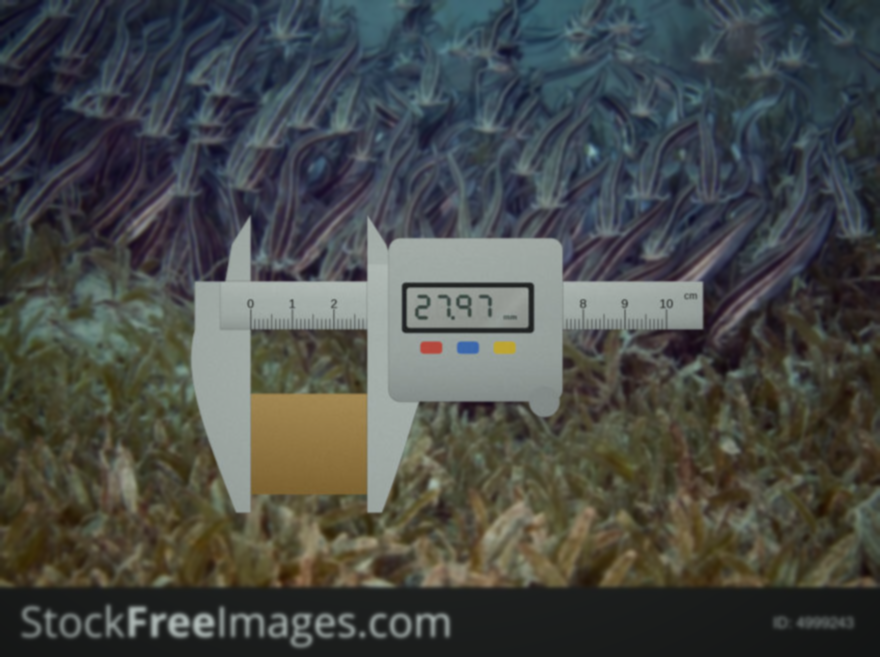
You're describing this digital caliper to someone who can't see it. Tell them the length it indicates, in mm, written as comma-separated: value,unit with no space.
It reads 27.97,mm
